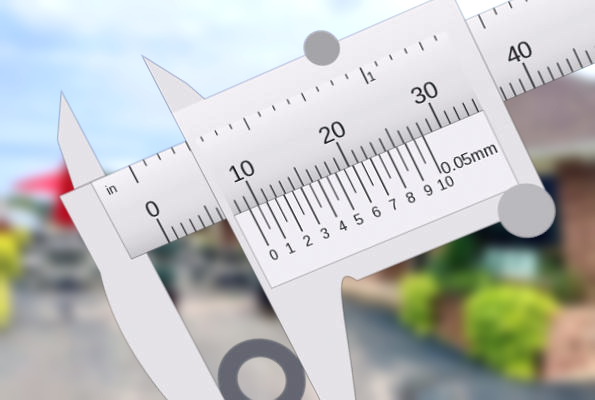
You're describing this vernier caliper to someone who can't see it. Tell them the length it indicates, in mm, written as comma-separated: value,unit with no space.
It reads 9.0,mm
